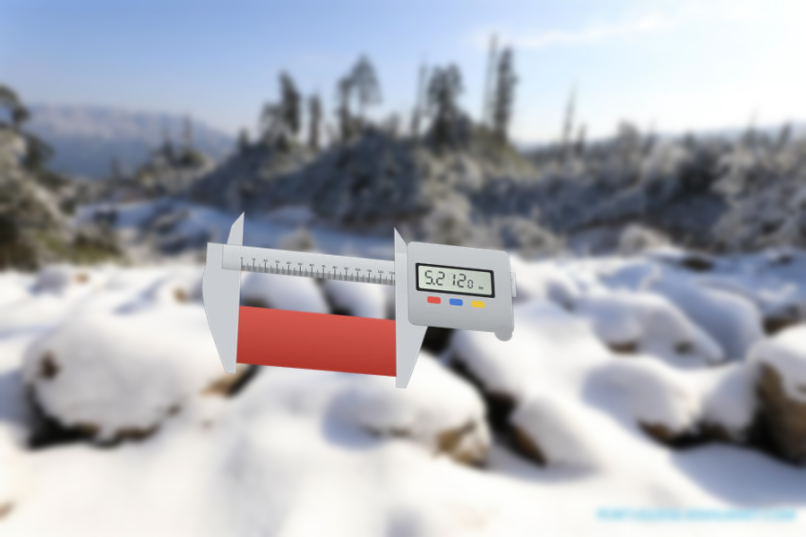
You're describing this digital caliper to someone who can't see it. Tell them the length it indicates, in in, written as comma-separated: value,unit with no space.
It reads 5.2120,in
